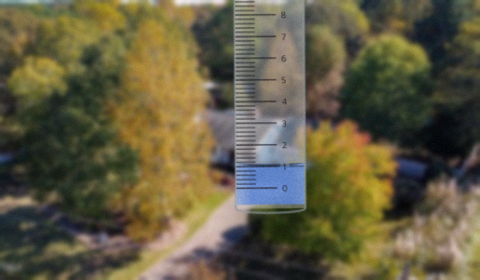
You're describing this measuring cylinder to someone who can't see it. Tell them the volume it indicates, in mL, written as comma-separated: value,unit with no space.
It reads 1,mL
